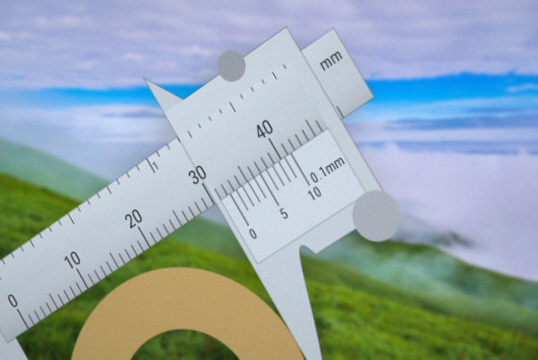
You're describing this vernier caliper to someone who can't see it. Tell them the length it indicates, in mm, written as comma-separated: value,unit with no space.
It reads 32.4,mm
